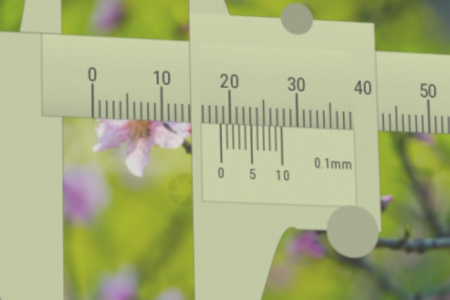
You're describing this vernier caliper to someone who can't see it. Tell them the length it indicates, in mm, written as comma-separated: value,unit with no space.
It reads 18.6,mm
